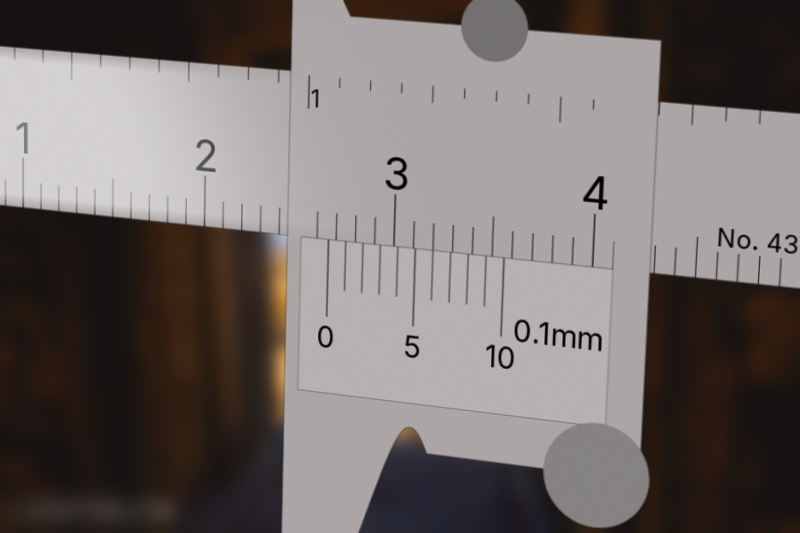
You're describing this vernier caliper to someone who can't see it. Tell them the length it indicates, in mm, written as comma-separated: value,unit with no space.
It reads 26.6,mm
